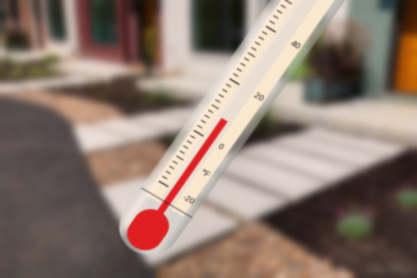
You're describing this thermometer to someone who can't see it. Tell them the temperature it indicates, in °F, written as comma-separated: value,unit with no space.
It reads 8,°F
